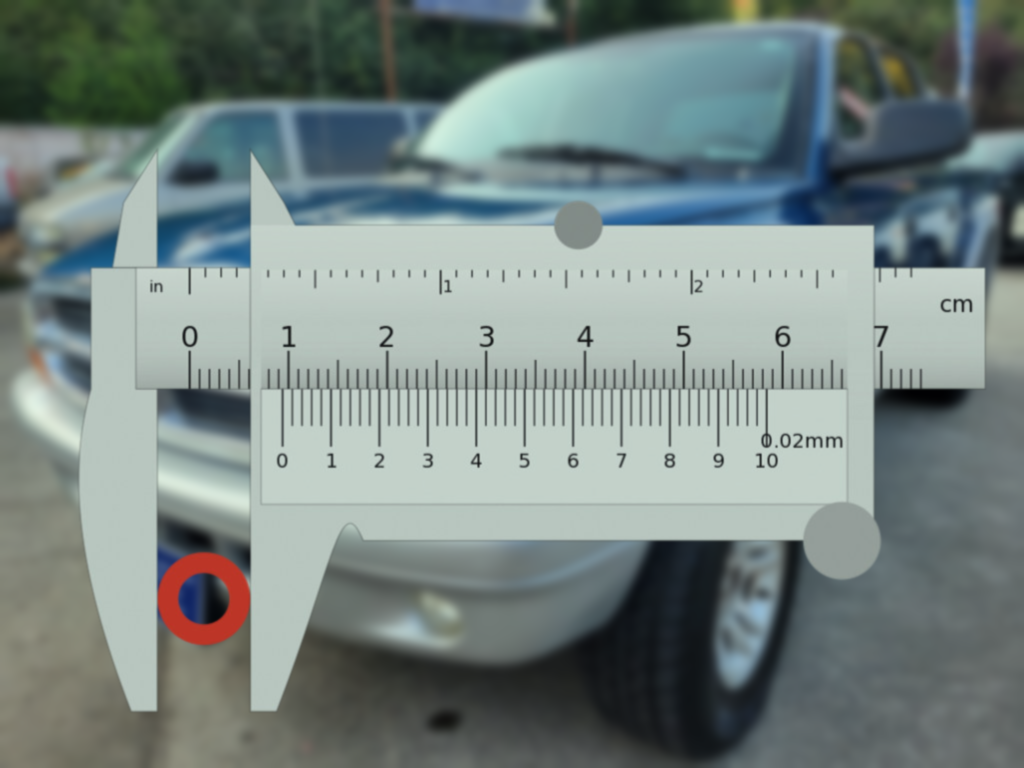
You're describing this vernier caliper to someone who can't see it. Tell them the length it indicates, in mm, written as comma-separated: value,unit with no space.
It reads 9.4,mm
